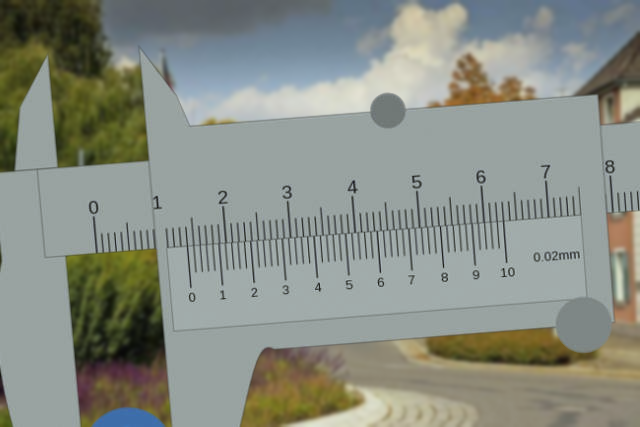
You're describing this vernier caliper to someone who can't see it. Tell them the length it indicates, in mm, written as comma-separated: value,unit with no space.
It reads 14.0,mm
